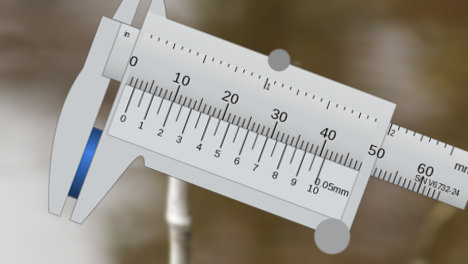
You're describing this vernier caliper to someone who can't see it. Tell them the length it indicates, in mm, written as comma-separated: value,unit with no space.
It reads 2.0,mm
